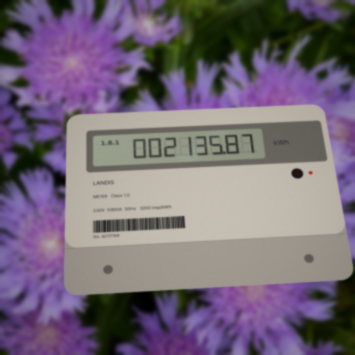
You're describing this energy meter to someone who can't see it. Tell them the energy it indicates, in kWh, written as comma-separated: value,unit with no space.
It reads 2135.87,kWh
